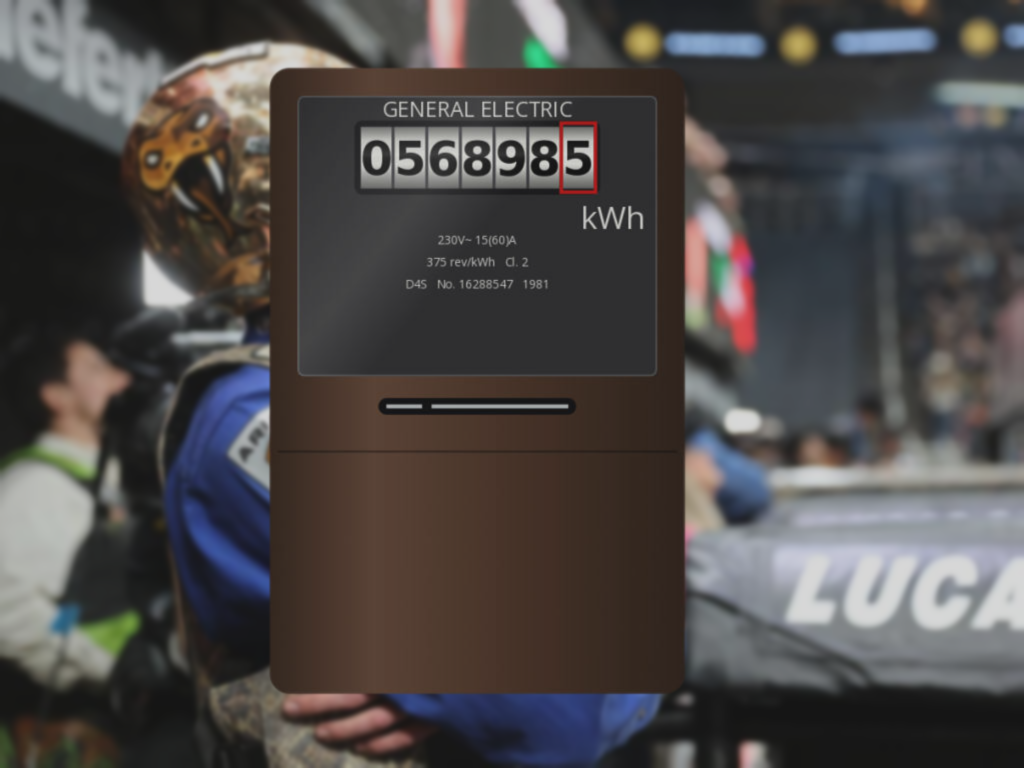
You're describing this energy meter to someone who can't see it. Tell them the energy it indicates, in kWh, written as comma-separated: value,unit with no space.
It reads 56898.5,kWh
